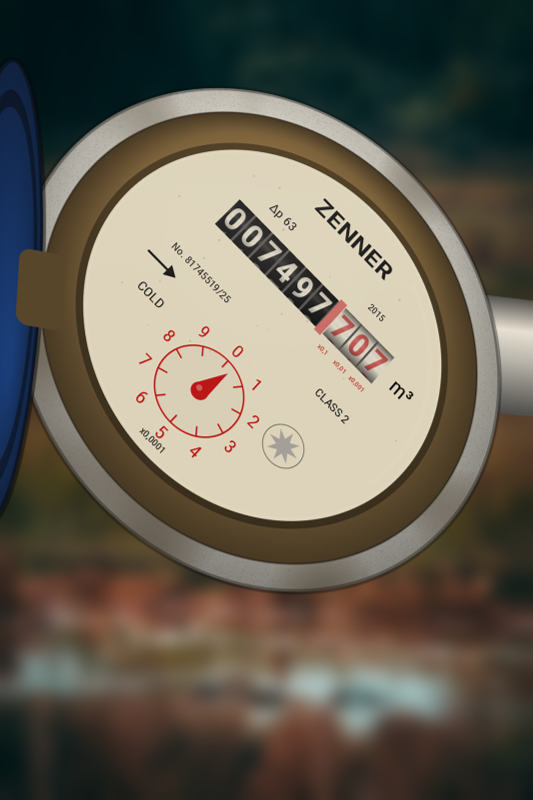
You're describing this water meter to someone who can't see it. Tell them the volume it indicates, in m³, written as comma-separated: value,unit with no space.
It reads 7497.7070,m³
